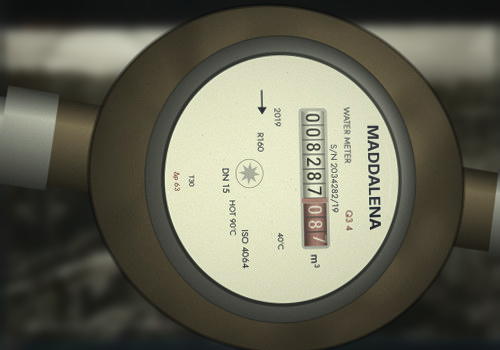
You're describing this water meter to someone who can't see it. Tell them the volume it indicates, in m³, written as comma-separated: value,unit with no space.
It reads 8287.087,m³
